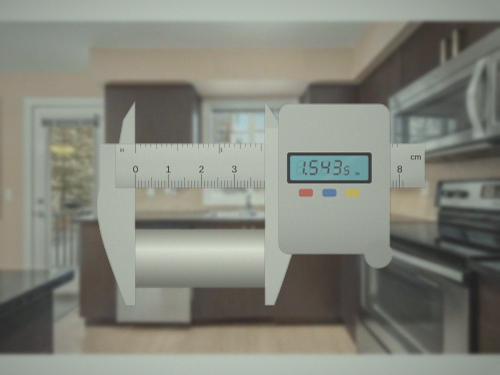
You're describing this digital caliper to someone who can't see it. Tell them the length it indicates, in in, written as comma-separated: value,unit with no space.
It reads 1.5435,in
